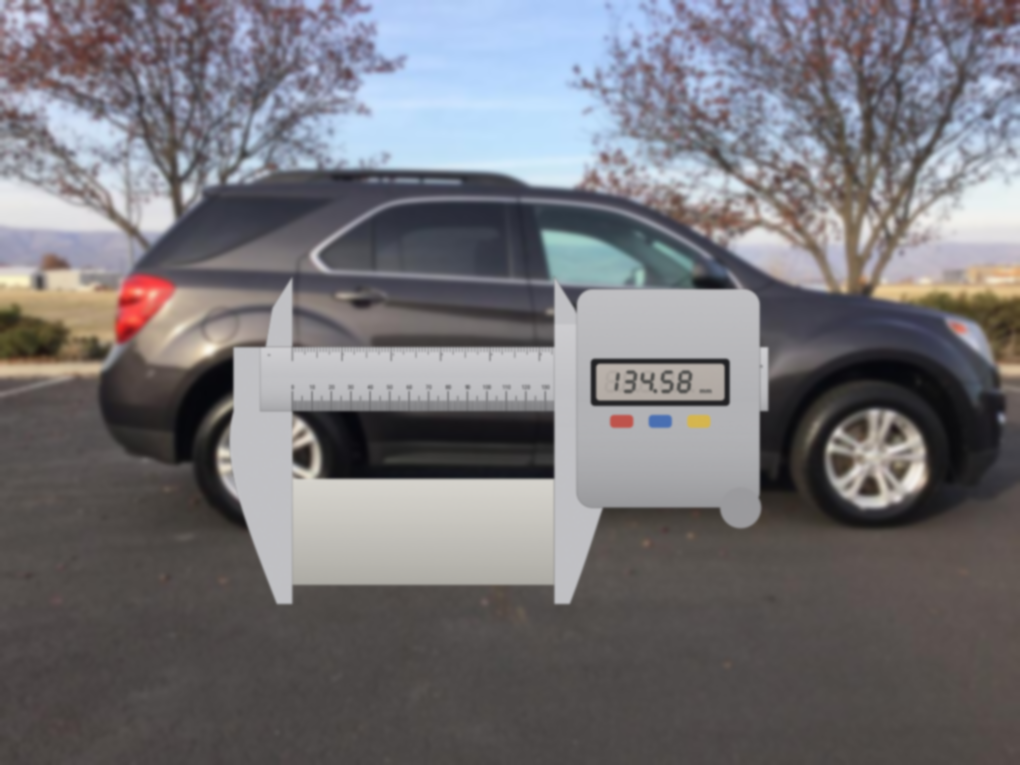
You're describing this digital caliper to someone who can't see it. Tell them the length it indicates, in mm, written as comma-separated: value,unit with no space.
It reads 134.58,mm
